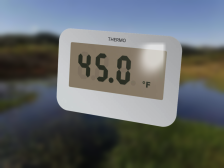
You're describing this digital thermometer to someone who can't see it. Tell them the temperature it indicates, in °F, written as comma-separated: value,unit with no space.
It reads 45.0,°F
